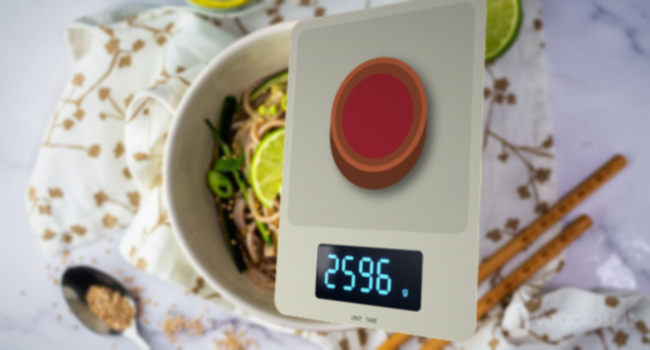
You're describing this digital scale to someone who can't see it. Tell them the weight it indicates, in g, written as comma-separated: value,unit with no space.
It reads 2596,g
